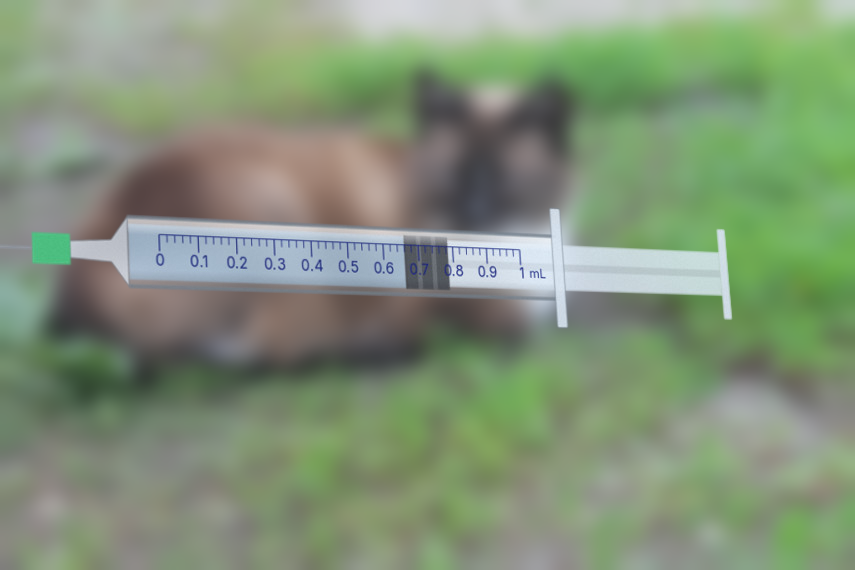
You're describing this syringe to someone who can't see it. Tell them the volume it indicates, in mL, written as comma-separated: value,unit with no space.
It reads 0.66,mL
